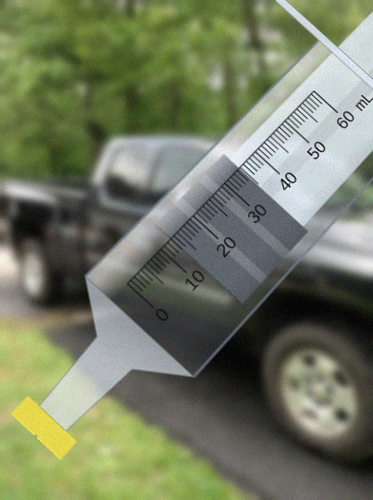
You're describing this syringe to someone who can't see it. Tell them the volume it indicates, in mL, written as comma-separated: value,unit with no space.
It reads 13,mL
